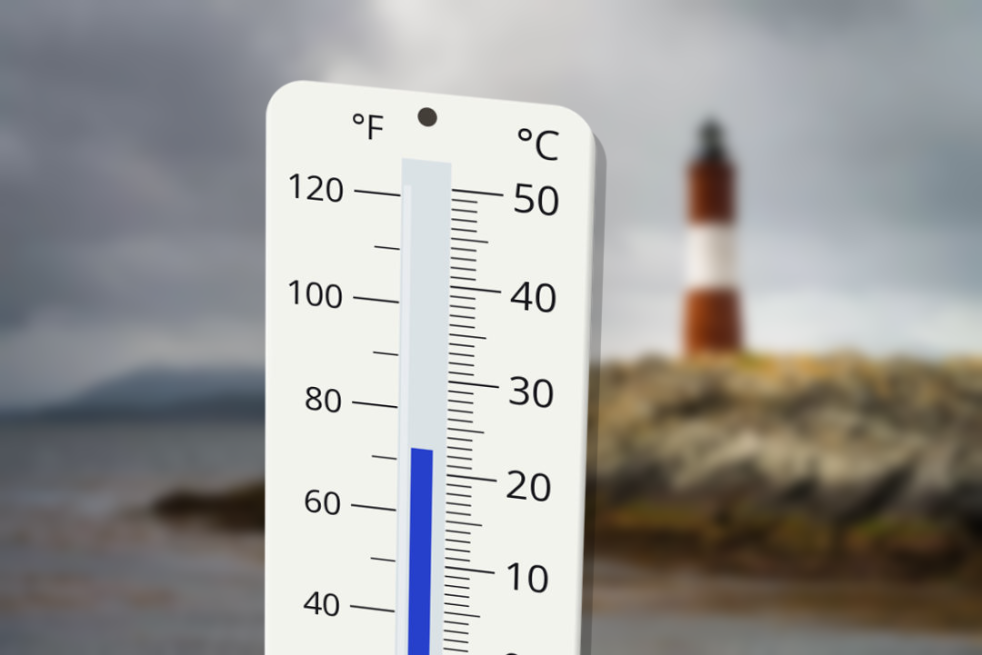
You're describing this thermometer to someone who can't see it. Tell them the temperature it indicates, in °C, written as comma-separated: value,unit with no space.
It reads 22.5,°C
